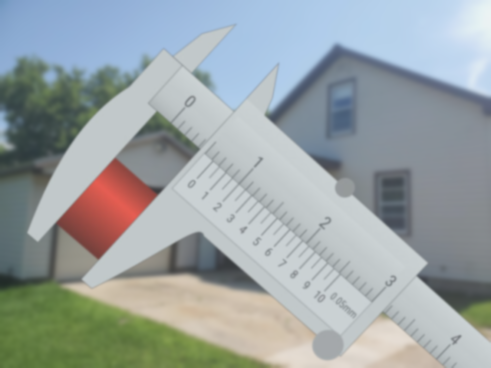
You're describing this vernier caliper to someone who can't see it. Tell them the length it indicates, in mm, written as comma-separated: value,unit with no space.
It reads 6.2,mm
